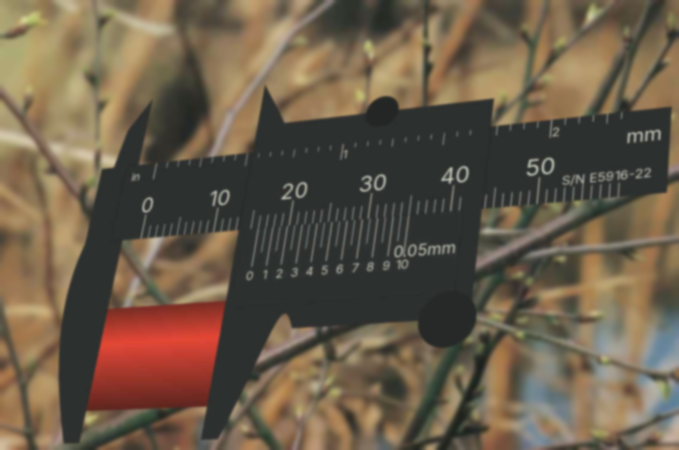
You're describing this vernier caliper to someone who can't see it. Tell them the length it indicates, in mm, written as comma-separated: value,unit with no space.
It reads 16.0,mm
